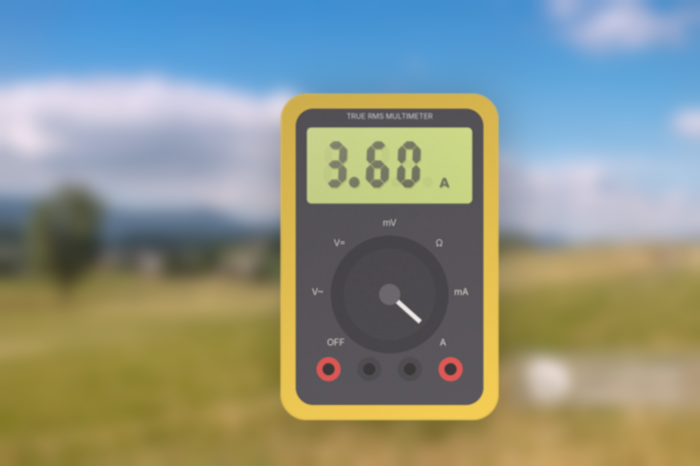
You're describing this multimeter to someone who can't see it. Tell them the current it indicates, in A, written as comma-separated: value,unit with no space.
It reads 3.60,A
